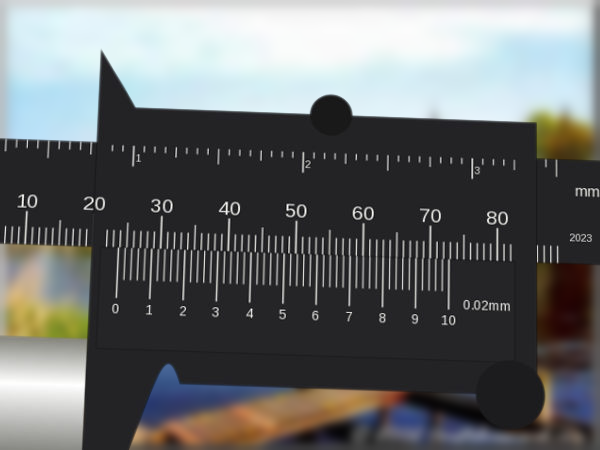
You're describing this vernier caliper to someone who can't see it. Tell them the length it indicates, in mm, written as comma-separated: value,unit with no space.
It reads 23.8,mm
